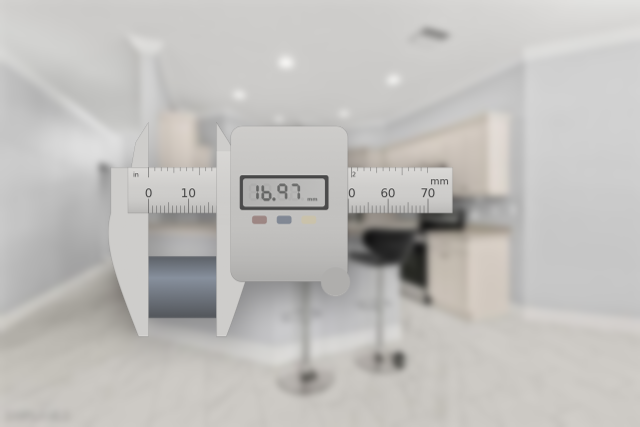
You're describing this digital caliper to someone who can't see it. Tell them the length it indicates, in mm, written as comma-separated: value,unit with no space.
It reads 16.97,mm
